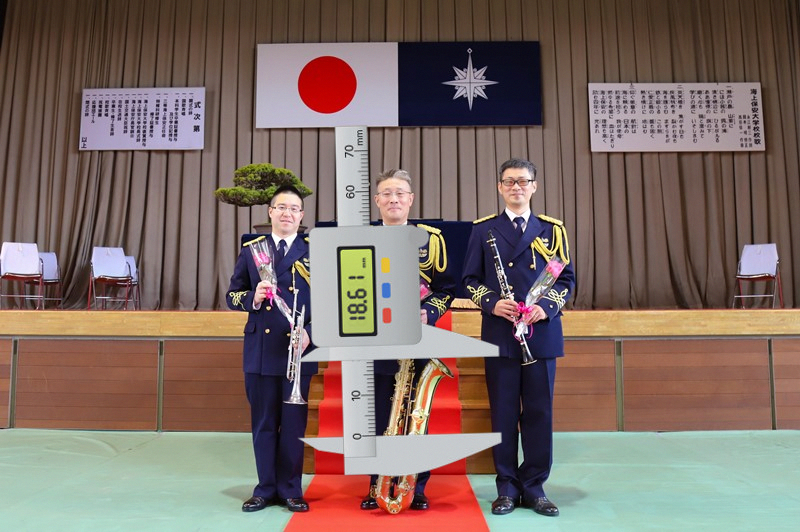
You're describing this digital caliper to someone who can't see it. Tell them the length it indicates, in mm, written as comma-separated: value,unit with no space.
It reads 18.61,mm
